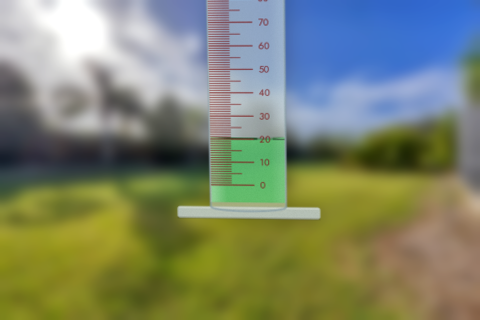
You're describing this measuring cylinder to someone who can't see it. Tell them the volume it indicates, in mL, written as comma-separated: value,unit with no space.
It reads 20,mL
